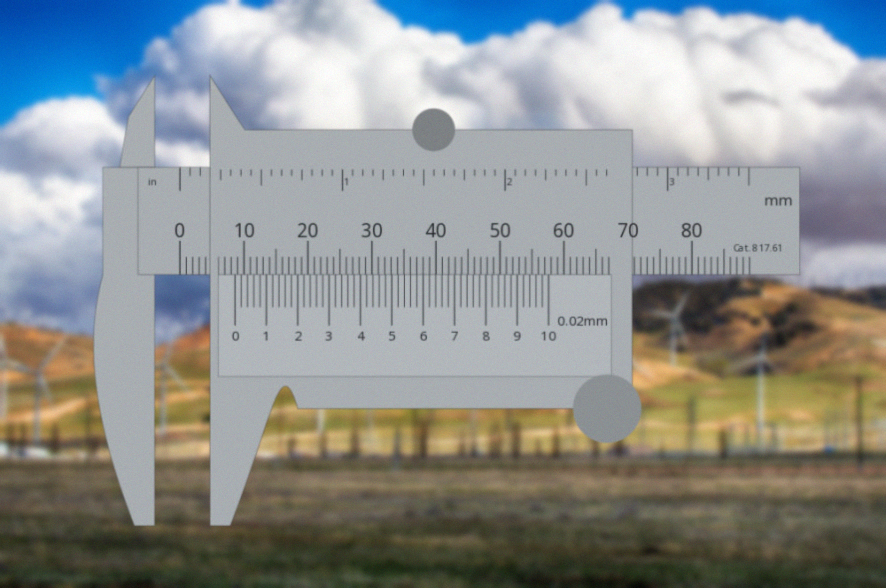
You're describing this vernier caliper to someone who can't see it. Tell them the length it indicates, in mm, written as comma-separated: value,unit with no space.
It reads 8.6,mm
